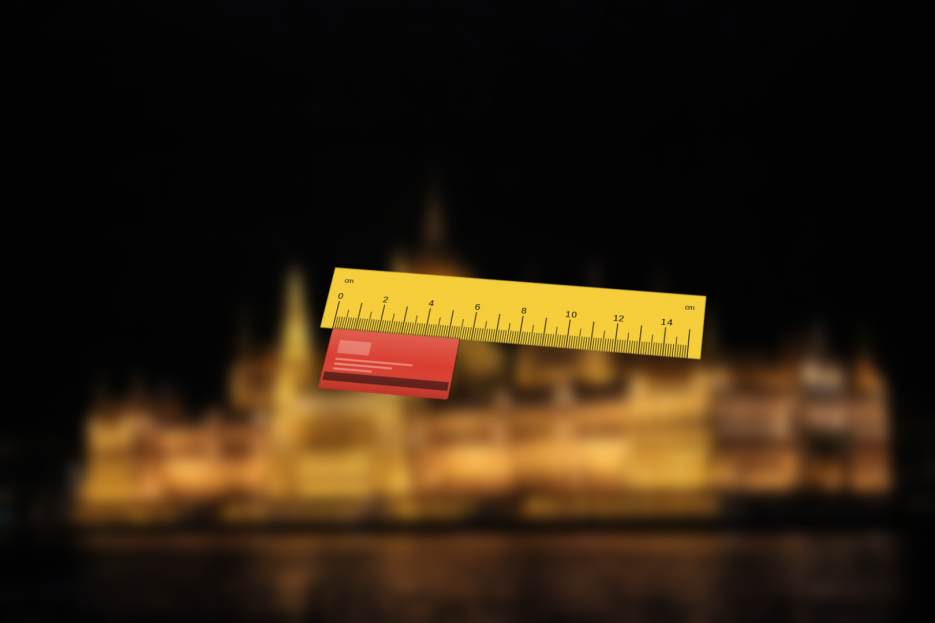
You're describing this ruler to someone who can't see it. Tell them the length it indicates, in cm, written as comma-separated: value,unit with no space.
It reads 5.5,cm
